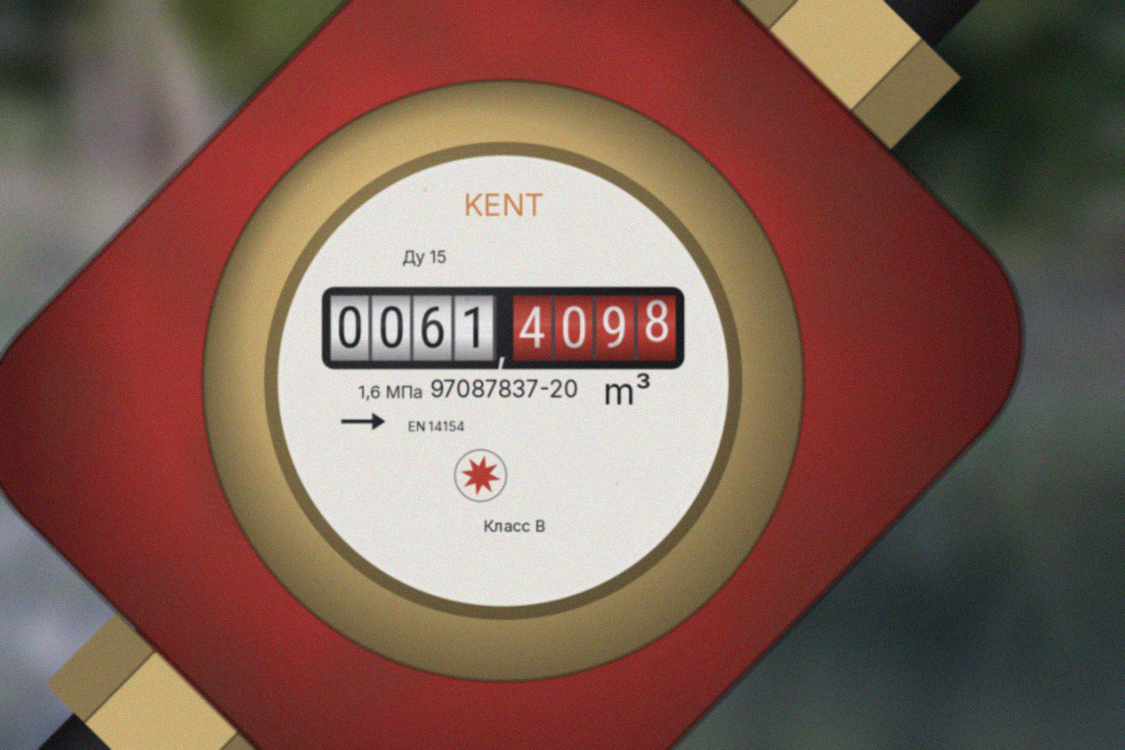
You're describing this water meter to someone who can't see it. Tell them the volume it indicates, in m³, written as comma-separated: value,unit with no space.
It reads 61.4098,m³
